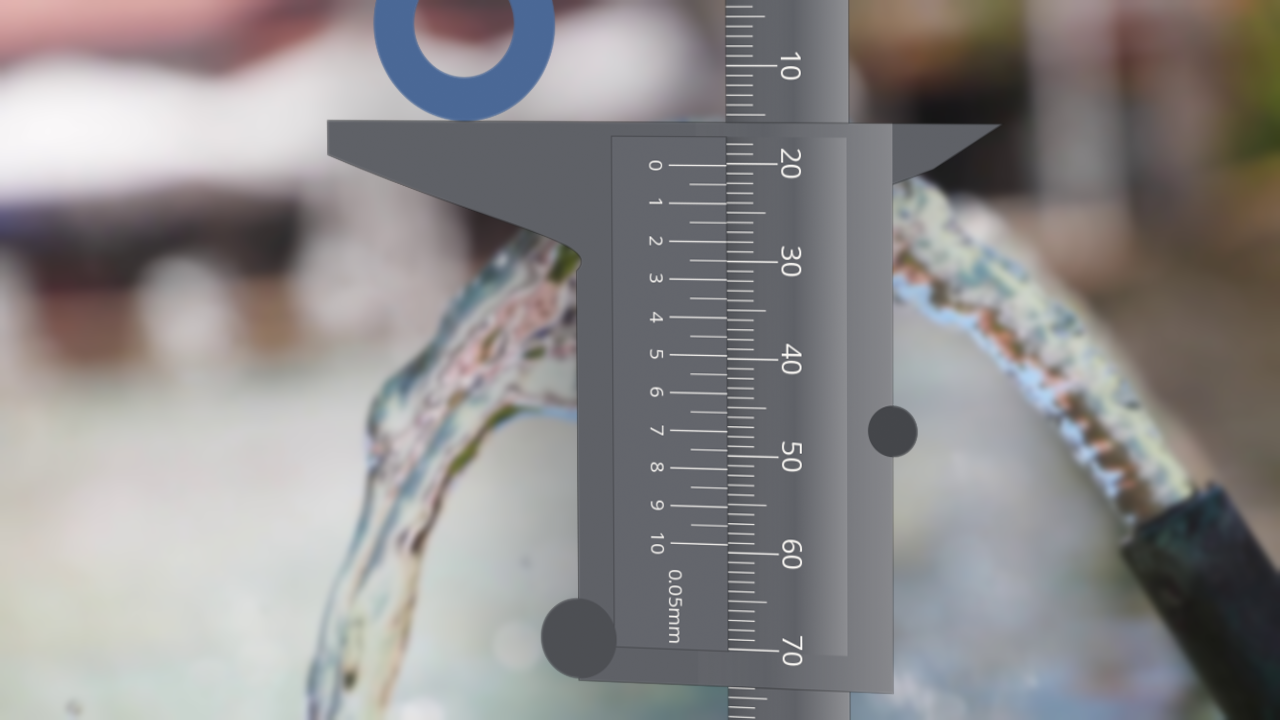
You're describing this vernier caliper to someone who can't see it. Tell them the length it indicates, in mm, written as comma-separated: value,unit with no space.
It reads 20.2,mm
